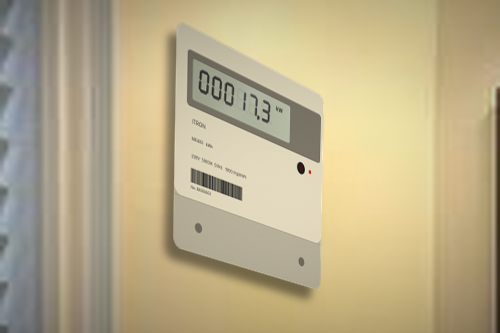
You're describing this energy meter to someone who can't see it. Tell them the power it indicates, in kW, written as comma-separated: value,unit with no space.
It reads 17.3,kW
